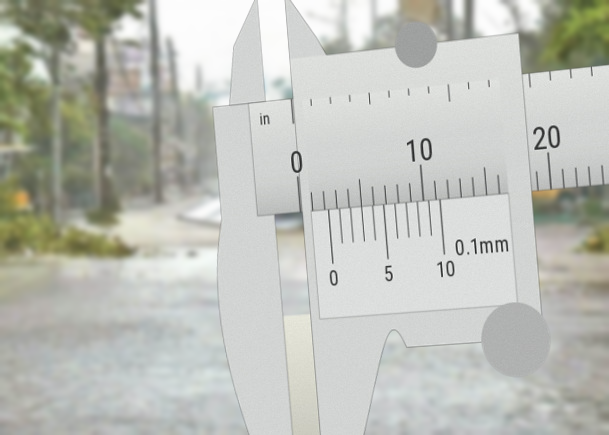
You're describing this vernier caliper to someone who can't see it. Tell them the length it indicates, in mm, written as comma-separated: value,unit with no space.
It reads 2.3,mm
